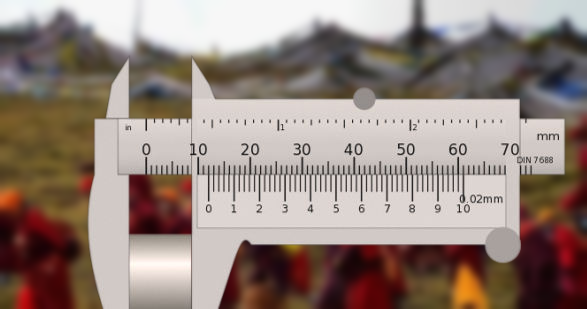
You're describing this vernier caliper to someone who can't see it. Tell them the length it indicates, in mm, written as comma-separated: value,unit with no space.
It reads 12.0,mm
